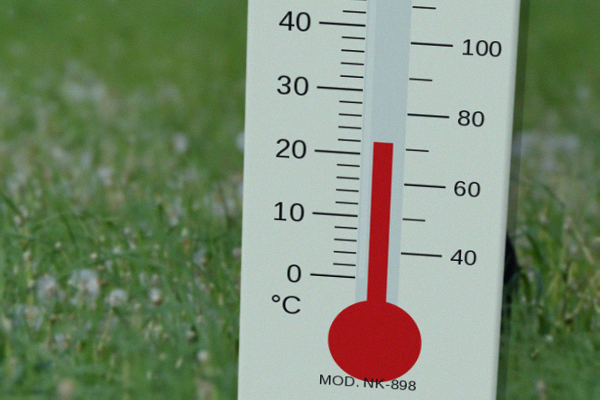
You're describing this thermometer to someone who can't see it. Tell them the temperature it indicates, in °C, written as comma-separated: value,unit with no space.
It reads 22,°C
